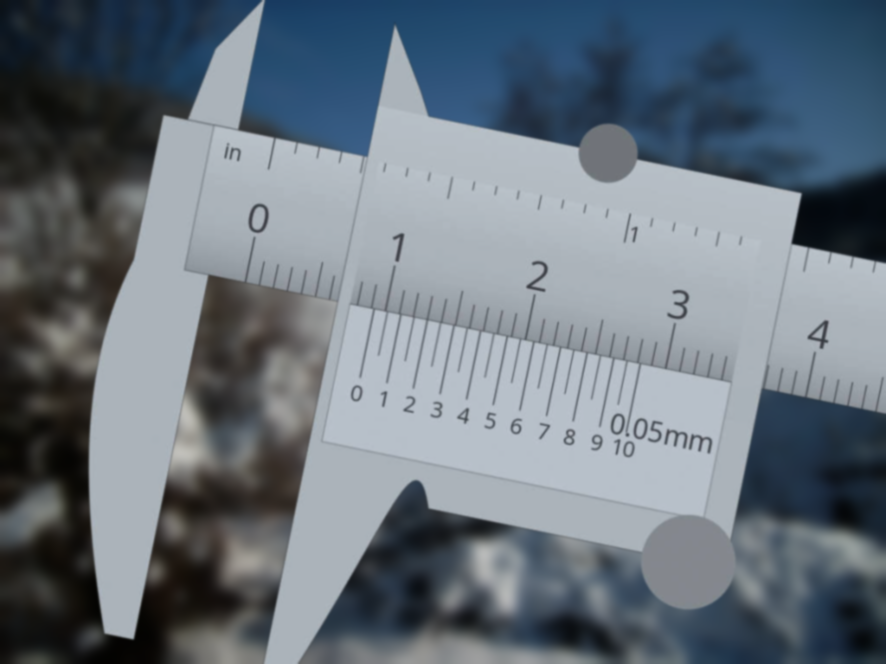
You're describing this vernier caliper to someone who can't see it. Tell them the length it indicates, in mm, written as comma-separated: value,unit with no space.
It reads 9.2,mm
